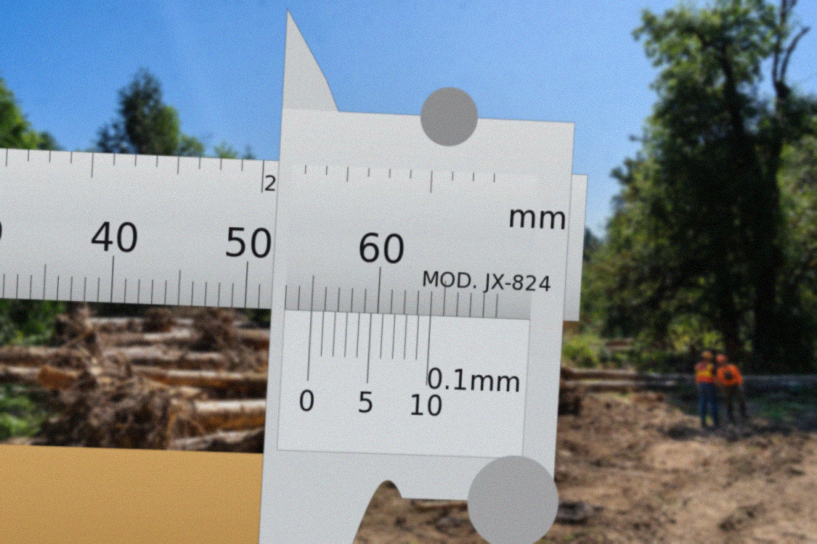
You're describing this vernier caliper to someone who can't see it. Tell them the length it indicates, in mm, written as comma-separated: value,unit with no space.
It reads 55.0,mm
